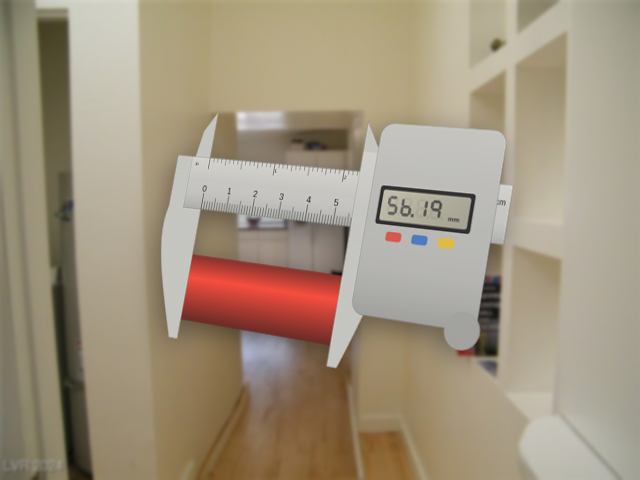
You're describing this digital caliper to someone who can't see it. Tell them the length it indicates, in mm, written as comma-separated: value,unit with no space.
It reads 56.19,mm
